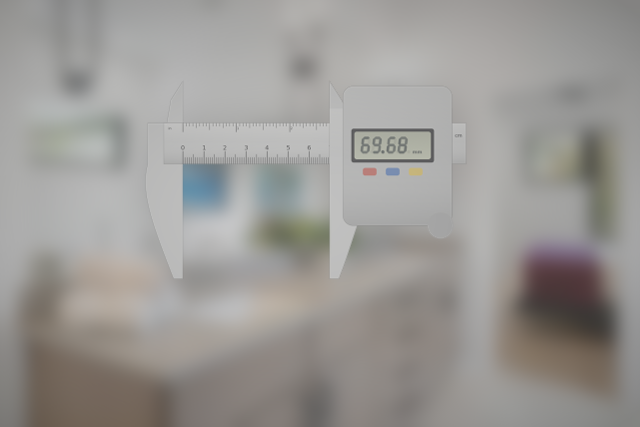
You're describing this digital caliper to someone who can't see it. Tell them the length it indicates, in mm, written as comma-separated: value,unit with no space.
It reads 69.68,mm
